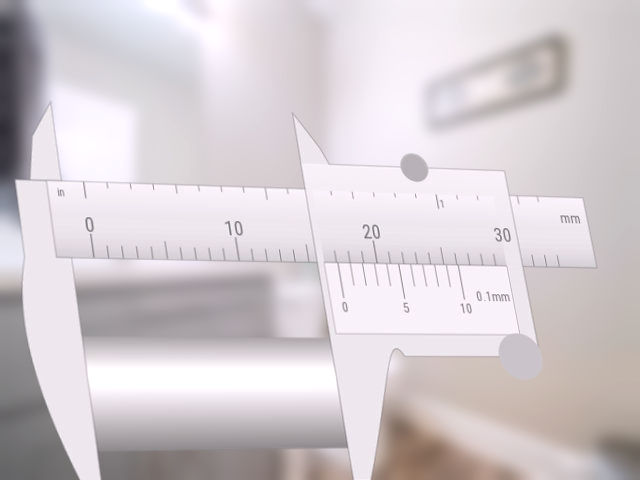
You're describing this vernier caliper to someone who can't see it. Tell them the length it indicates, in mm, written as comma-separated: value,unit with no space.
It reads 17.1,mm
